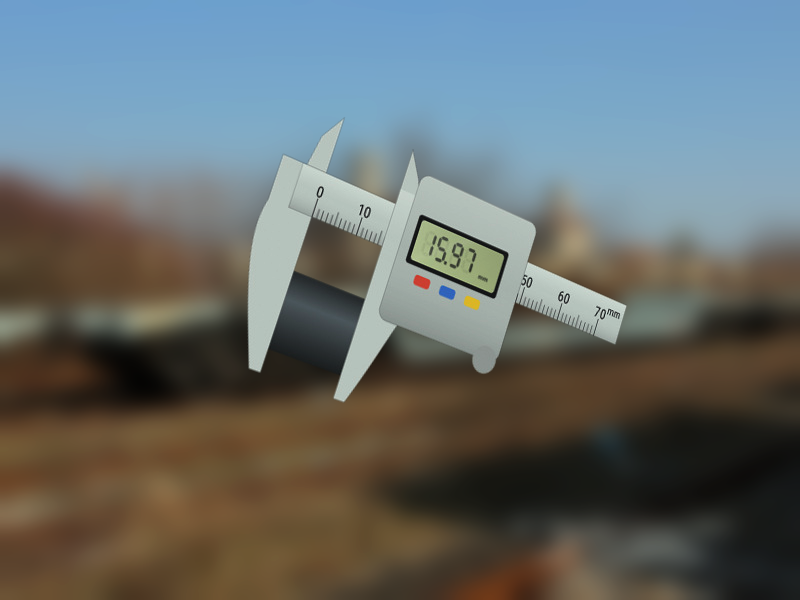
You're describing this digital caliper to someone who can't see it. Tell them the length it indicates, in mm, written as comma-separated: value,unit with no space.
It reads 15.97,mm
